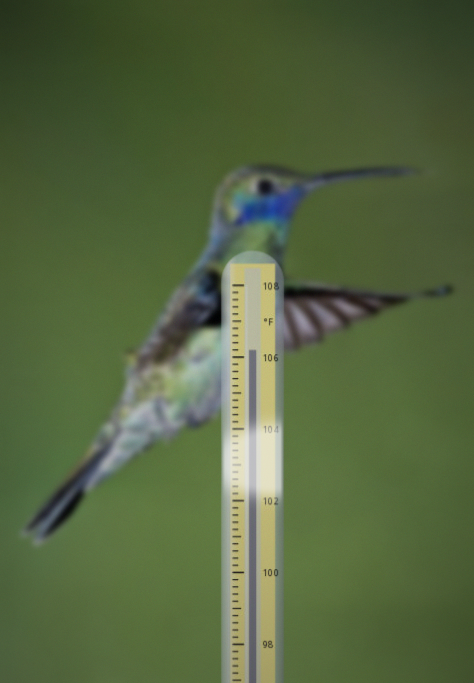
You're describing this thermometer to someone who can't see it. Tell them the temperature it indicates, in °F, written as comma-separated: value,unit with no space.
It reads 106.2,°F
